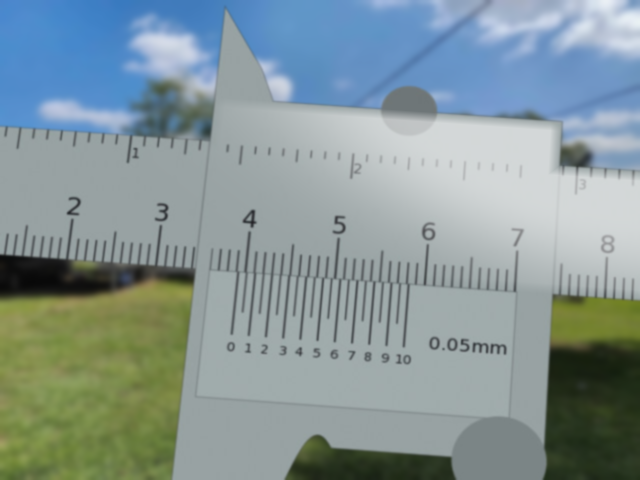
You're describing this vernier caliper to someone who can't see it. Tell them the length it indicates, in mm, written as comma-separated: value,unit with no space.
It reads 39.2,mm
